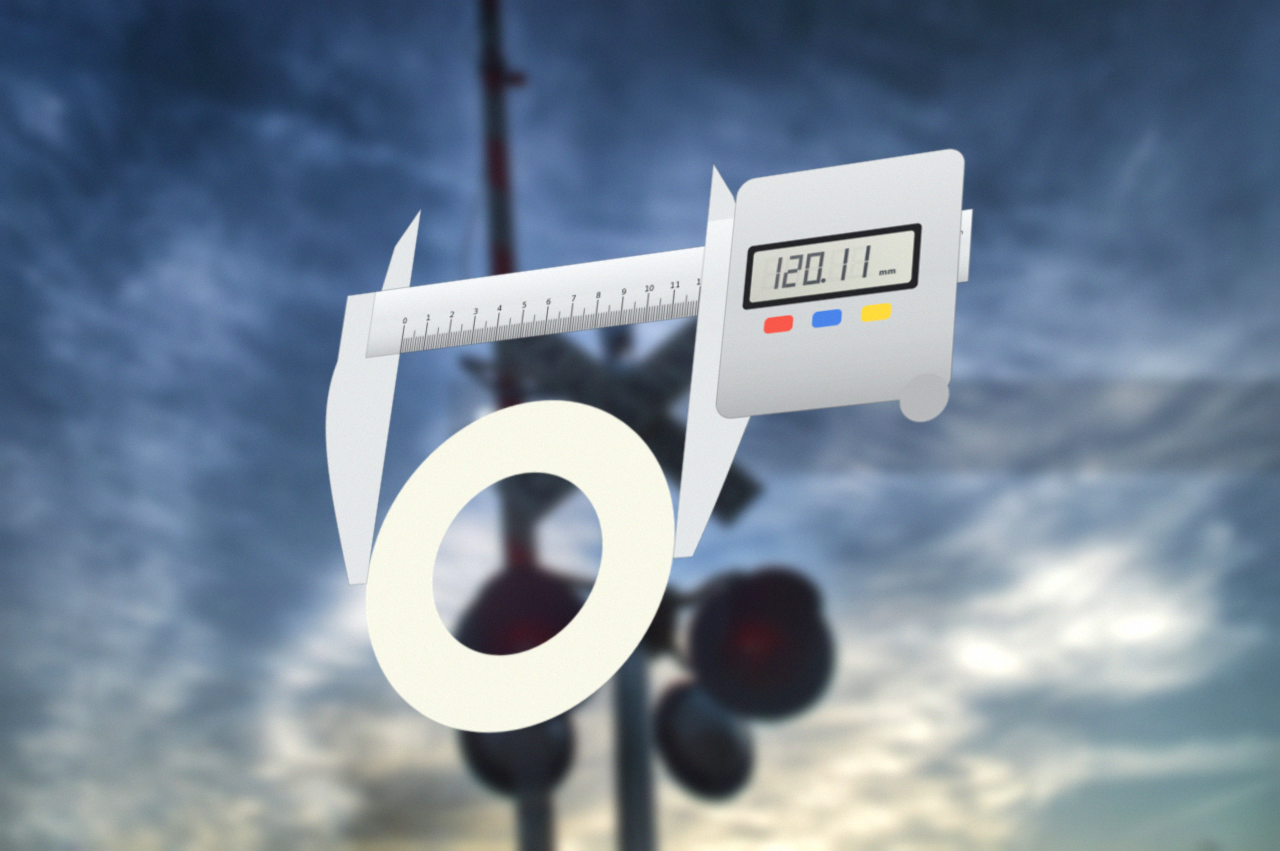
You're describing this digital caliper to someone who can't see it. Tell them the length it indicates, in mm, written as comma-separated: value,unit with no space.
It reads 120.11,mm
